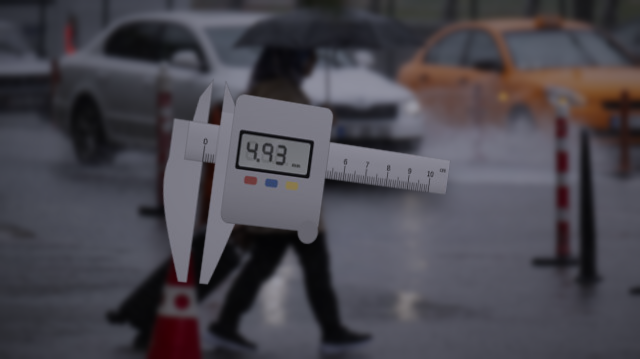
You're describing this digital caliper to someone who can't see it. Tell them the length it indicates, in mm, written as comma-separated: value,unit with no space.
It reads 4.93,mm
